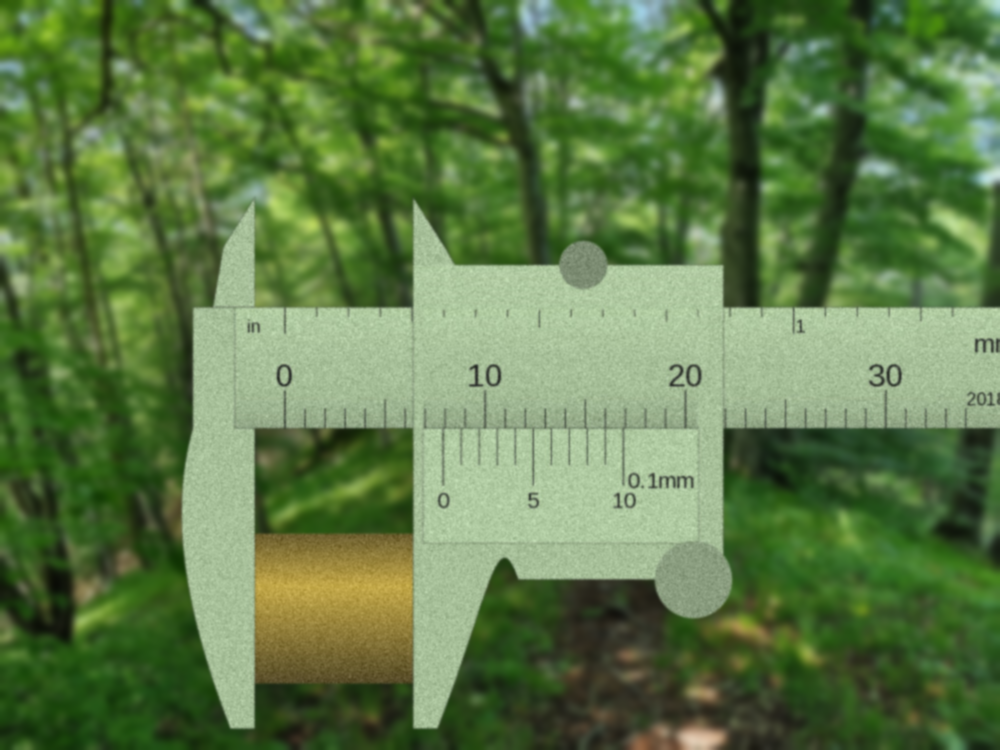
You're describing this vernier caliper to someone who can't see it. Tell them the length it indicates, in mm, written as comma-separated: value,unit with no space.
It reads 7.9,mm
